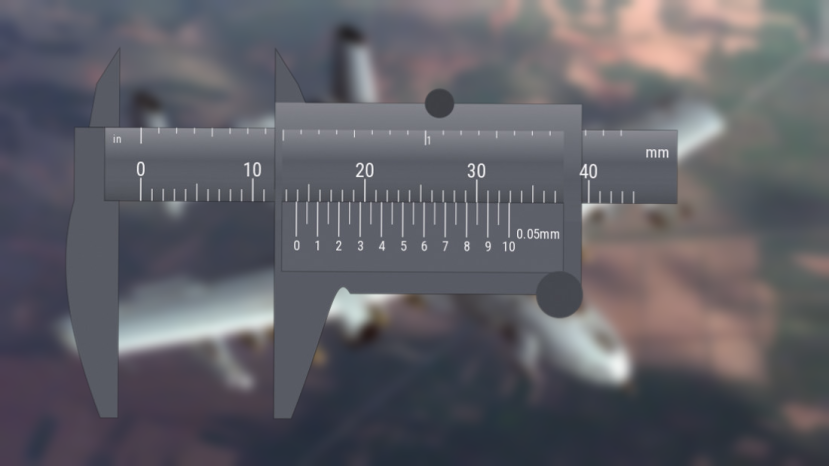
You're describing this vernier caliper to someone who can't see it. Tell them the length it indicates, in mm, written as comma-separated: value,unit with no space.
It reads 13.9,mm
